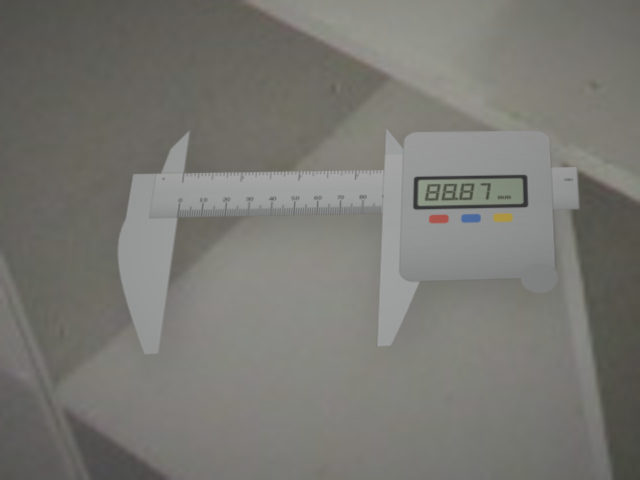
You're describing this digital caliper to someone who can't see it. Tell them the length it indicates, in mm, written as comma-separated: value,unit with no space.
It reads 88.87,mm
